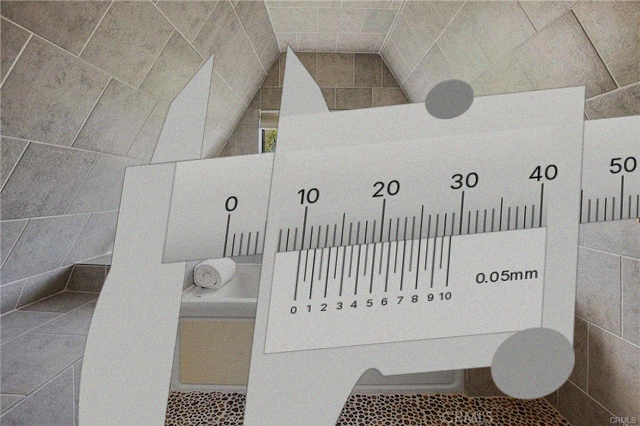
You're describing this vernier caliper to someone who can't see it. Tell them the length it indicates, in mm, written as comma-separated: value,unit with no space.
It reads 9.8,mm
